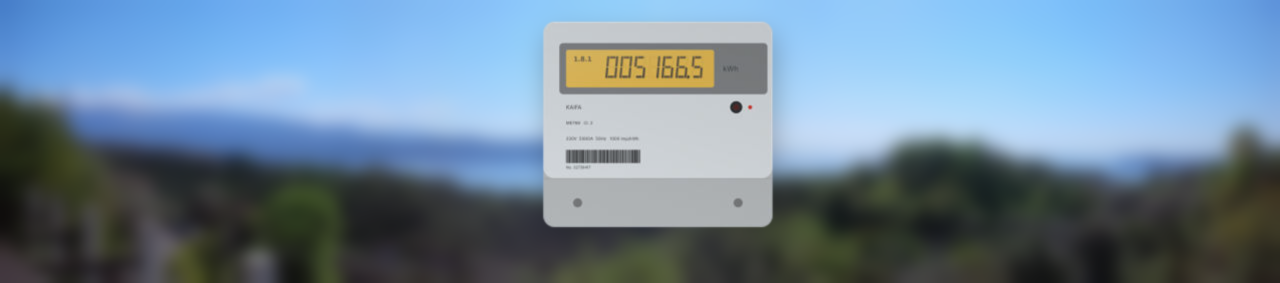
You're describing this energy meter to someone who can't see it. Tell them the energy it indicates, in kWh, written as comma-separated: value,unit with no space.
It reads 5166.5,kWh
